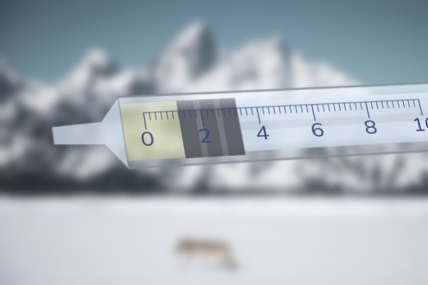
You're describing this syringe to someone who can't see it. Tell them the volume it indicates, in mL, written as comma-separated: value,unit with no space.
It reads 1.2,mL
